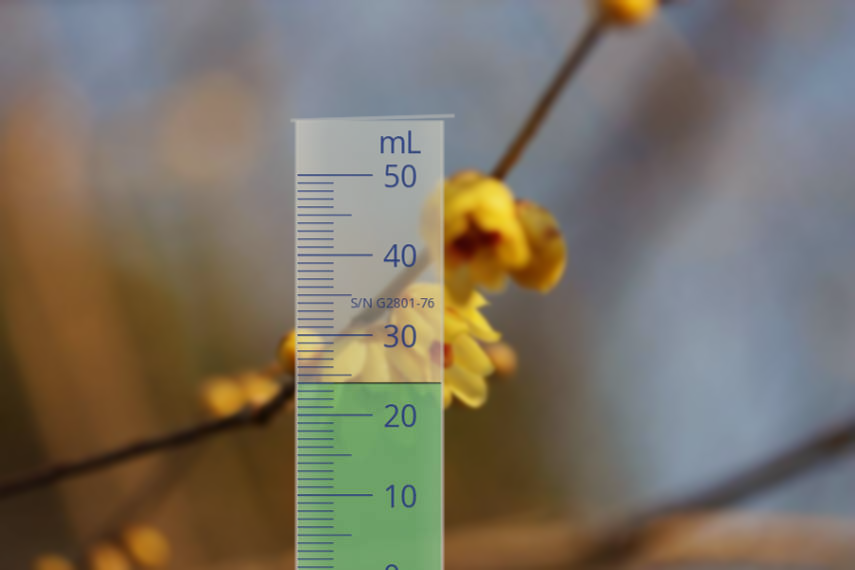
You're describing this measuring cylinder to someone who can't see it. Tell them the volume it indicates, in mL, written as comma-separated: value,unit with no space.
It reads 24,mL
